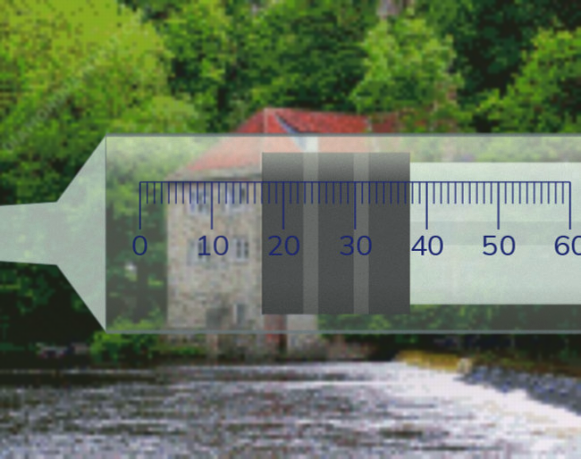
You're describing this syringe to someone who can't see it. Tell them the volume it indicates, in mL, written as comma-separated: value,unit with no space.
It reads 17,mL
